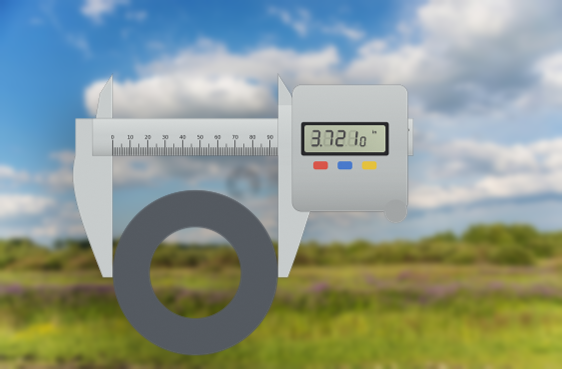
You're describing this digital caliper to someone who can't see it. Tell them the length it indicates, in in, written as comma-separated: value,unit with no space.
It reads 3.7210,in
